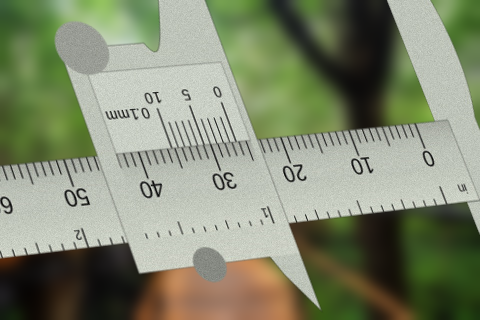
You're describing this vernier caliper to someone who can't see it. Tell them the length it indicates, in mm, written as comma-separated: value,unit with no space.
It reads 26.4,mm
